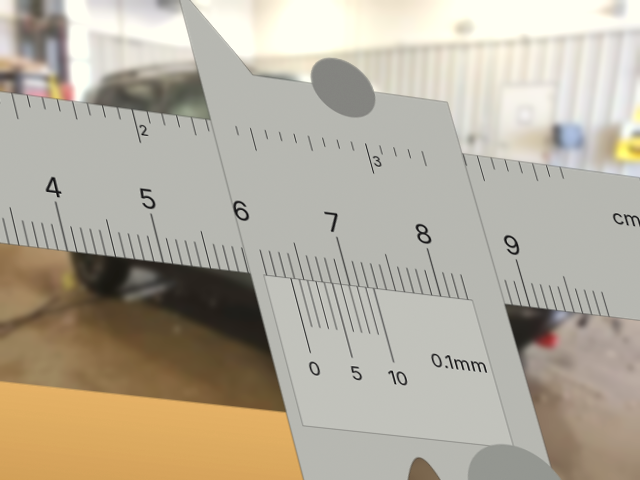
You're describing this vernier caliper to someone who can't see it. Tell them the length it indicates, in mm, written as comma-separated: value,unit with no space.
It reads 63.6,mm
